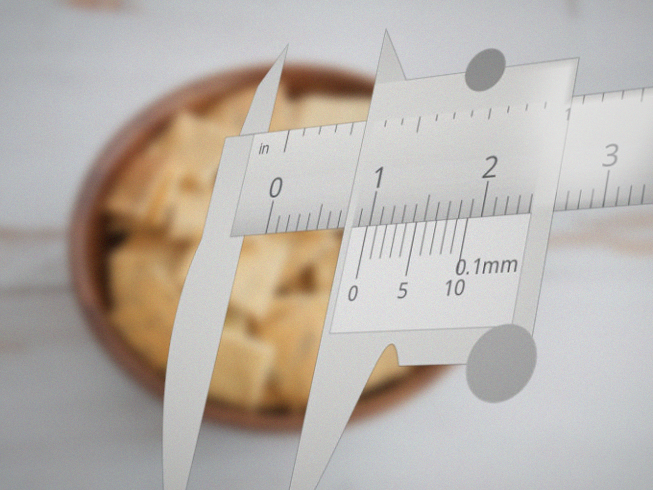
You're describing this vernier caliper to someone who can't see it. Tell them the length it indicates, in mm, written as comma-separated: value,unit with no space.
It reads 9.8,mm
